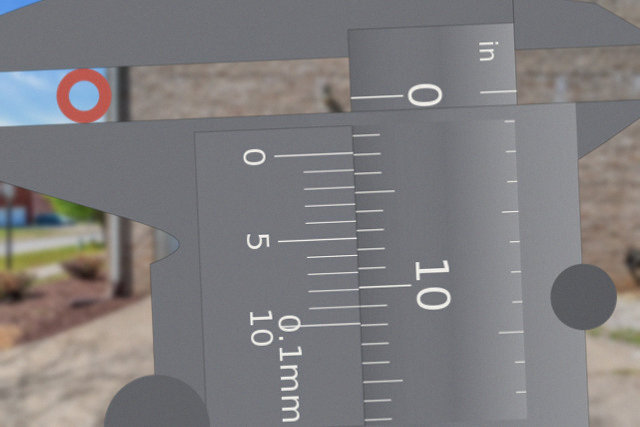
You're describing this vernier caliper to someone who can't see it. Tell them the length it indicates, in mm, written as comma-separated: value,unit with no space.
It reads 2.9,mm
